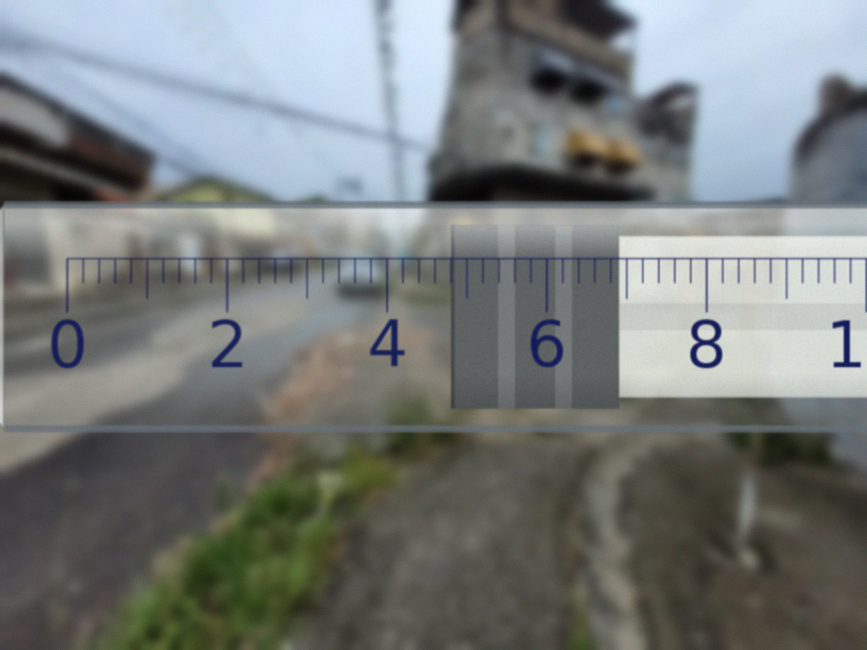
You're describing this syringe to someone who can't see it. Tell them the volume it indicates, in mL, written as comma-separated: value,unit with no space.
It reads 4.8,mL
